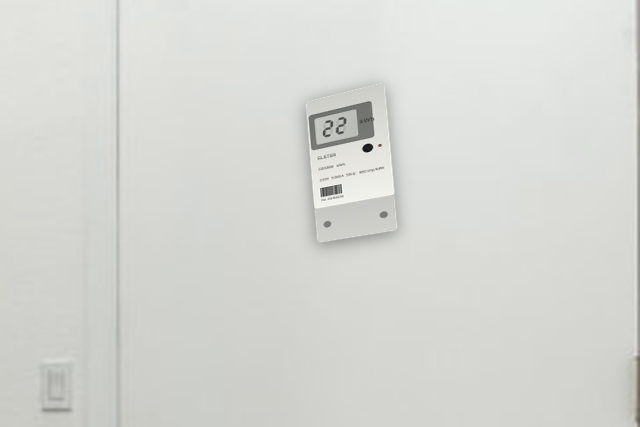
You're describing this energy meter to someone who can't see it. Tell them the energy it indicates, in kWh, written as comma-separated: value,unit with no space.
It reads 22,kWh
